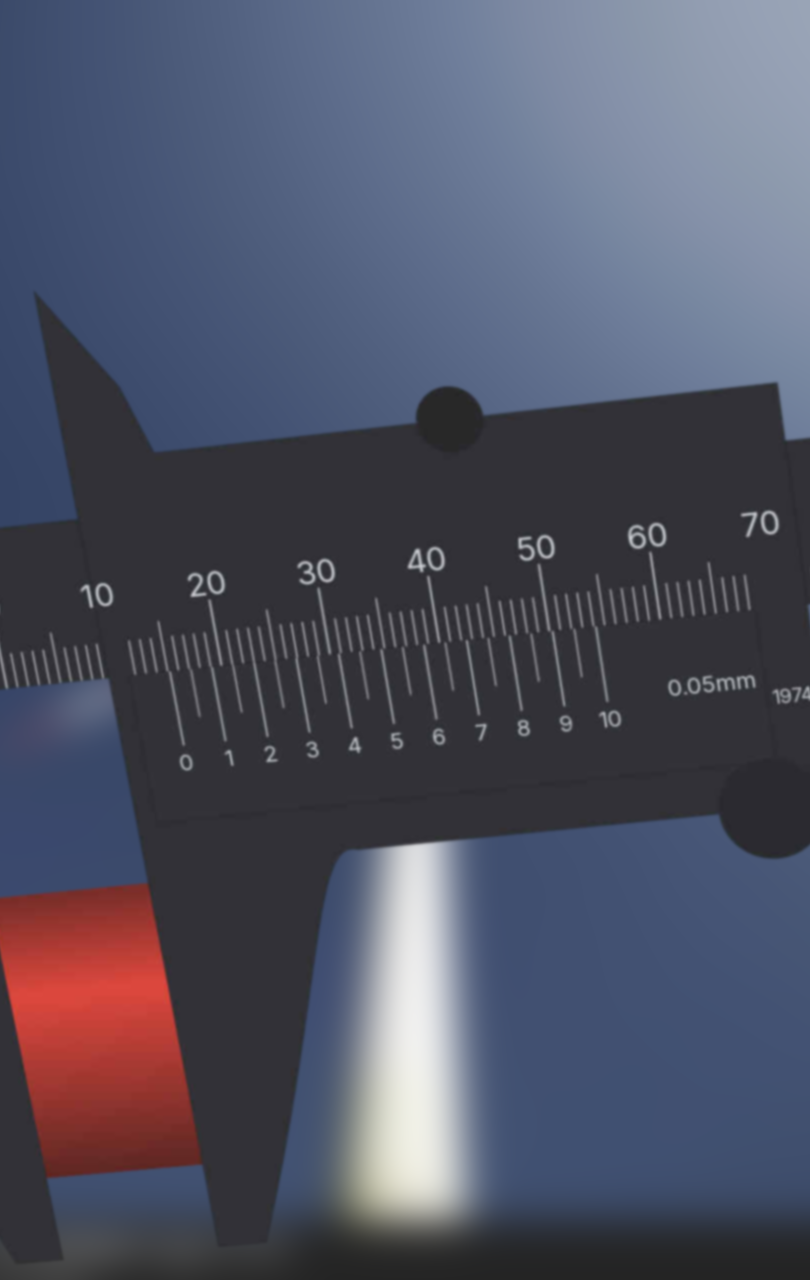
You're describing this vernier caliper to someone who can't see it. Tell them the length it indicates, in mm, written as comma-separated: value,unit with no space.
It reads 15.2,mm
